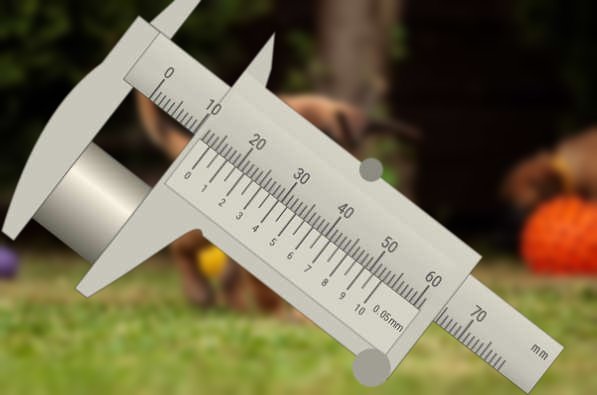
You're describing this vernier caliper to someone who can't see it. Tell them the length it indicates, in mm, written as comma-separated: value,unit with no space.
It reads 13.8,mm
